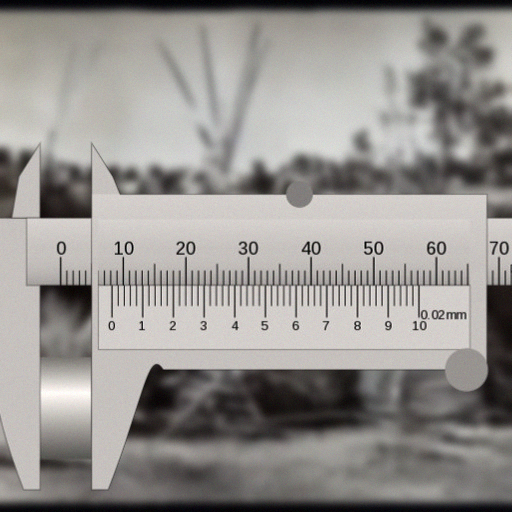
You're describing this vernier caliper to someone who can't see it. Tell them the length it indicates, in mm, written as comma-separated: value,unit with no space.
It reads 8.2,mm
